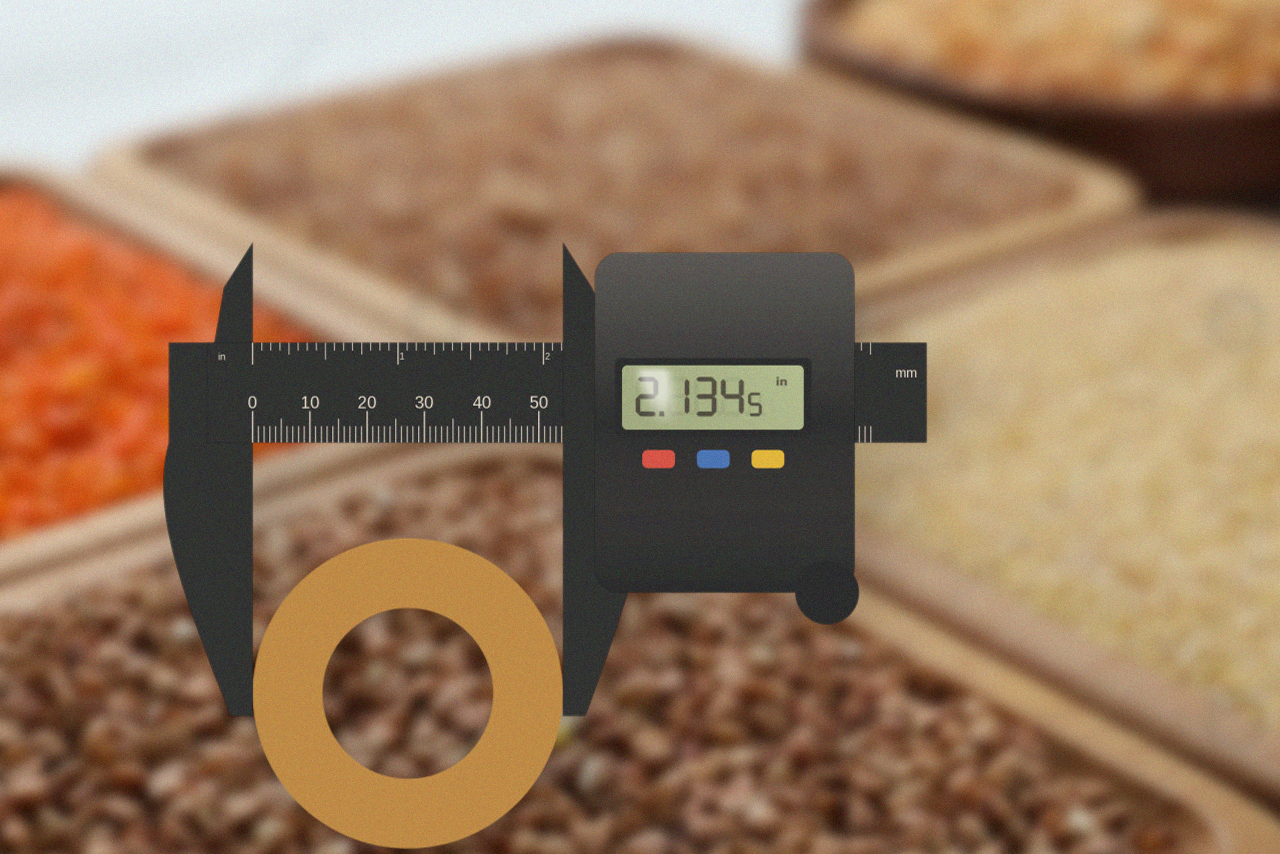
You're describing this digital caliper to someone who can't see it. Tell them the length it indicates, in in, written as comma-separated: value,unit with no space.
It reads 2.1345,in
